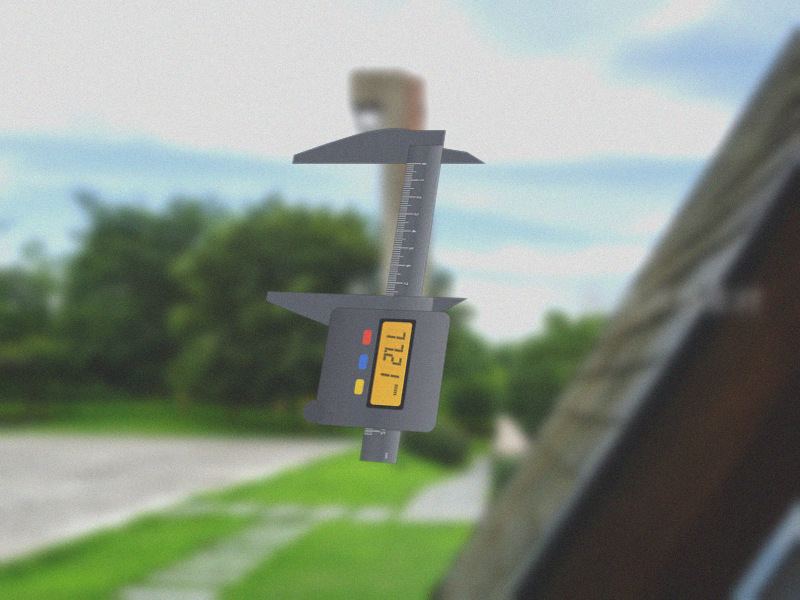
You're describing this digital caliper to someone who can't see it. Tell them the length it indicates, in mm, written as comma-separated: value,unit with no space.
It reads 77.21,mm
